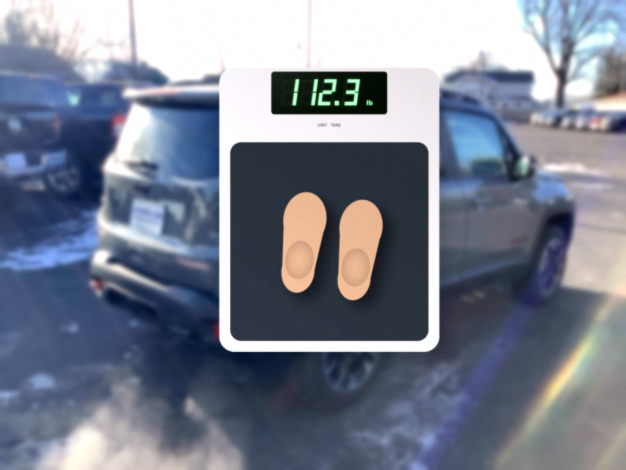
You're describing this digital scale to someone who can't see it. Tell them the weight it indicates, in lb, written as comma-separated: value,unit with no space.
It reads 112.3,lb
